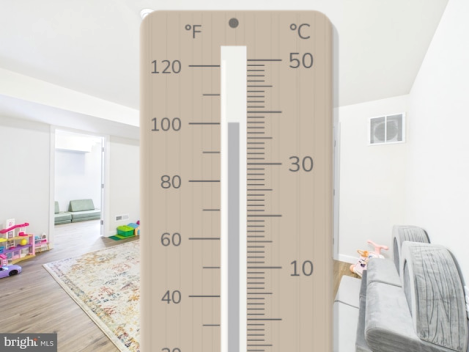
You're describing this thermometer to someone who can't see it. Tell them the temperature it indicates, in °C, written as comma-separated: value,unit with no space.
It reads 38,°C
